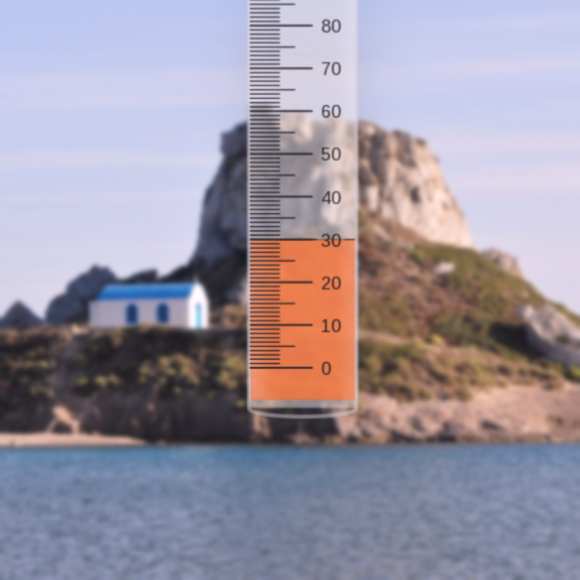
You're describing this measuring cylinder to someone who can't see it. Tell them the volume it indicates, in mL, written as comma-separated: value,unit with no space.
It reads 30,mL
